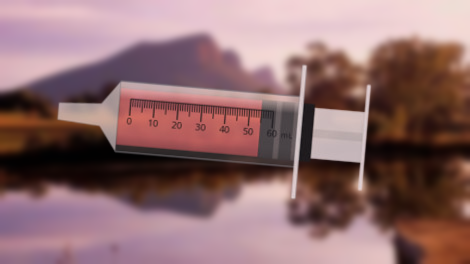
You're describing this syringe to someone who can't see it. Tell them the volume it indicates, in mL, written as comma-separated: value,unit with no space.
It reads 55,mL
